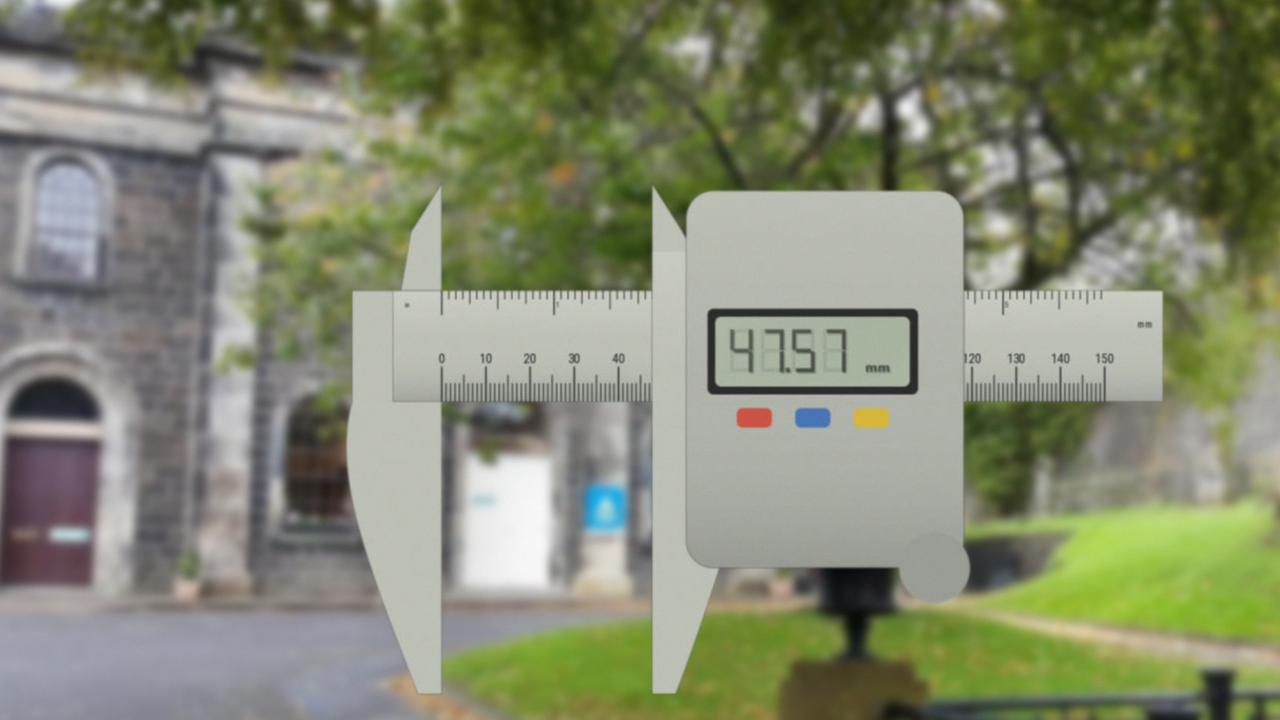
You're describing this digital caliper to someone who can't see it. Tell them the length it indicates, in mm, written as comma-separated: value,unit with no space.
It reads 47.57,mm
